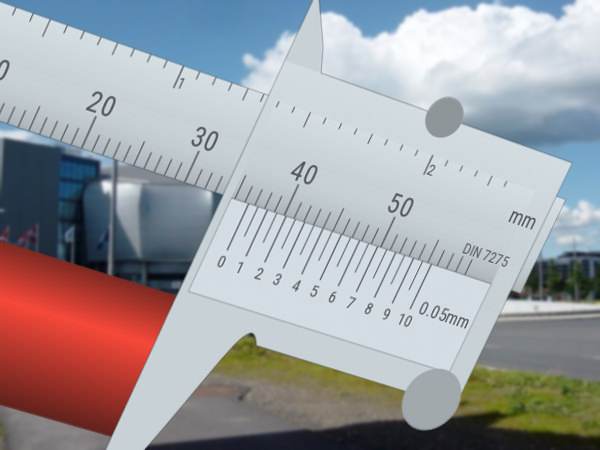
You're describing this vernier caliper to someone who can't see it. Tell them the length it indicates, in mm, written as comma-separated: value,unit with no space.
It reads 36.4,mm
